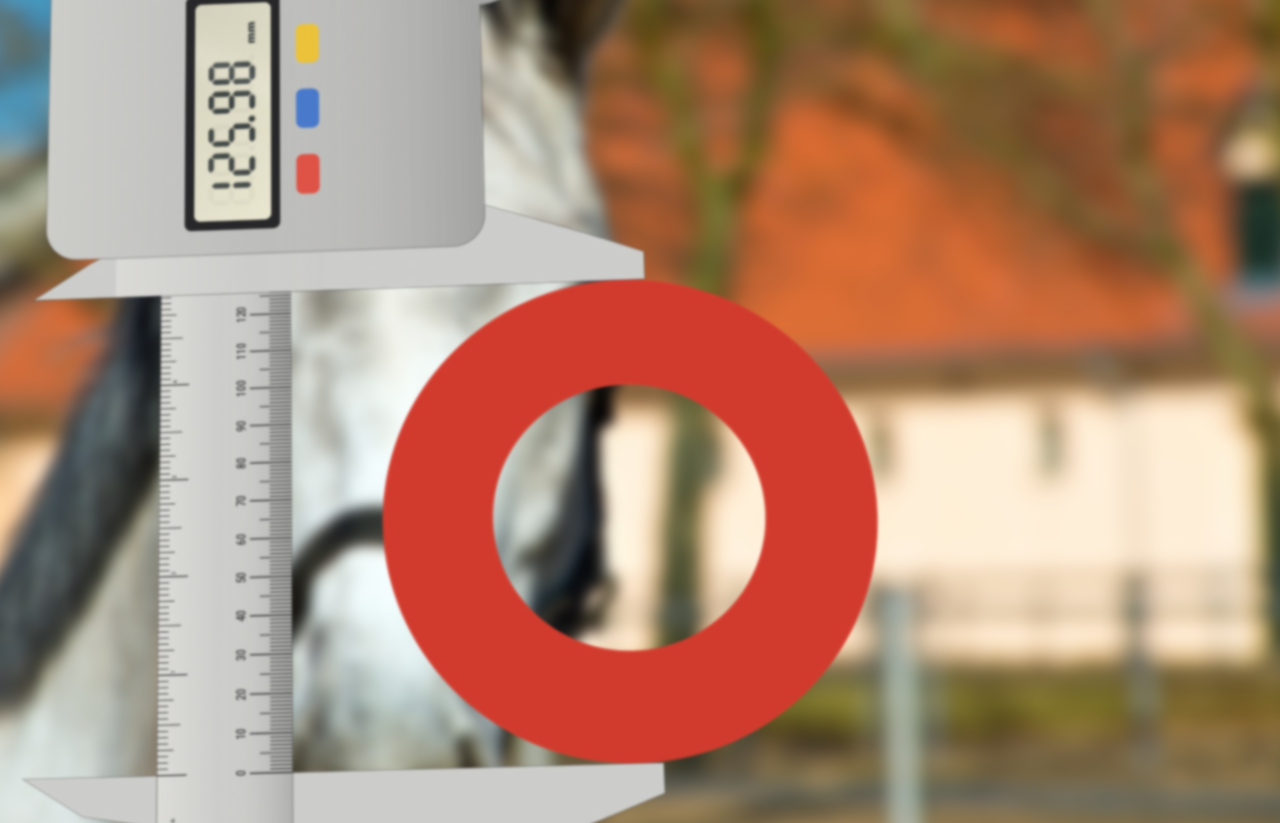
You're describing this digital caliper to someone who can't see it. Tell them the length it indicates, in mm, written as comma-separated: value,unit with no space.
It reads 125.98,mm
